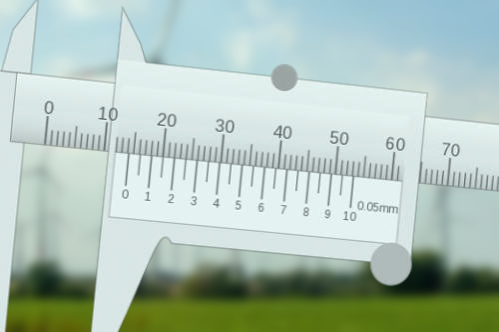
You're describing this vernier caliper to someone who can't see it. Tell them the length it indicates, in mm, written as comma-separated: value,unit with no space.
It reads 14.2,mm
